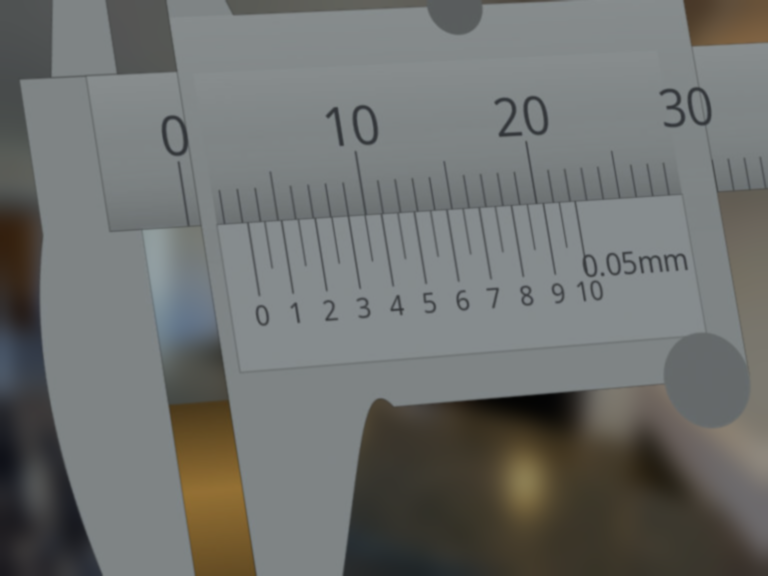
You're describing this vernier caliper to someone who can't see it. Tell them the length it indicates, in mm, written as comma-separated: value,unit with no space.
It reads 3.3,mm
